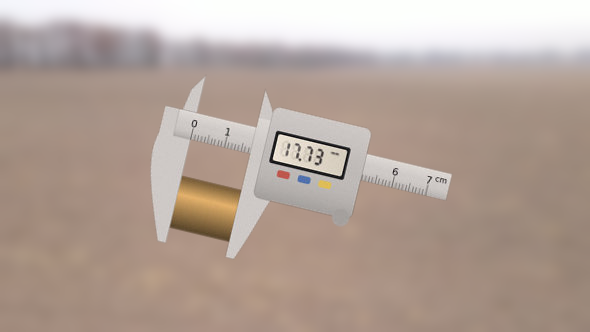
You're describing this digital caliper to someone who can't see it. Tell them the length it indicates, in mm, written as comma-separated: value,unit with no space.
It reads 17.73,mm
